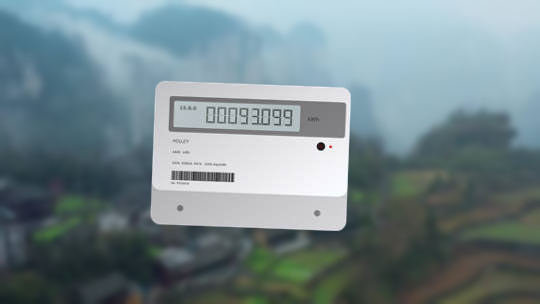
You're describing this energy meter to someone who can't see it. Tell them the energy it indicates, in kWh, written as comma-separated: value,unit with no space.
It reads 93.099,kWh
